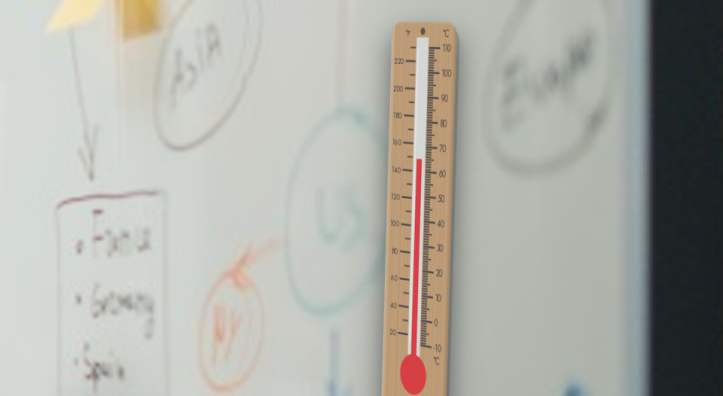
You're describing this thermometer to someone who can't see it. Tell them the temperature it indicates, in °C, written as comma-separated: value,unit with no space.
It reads 65,°C
